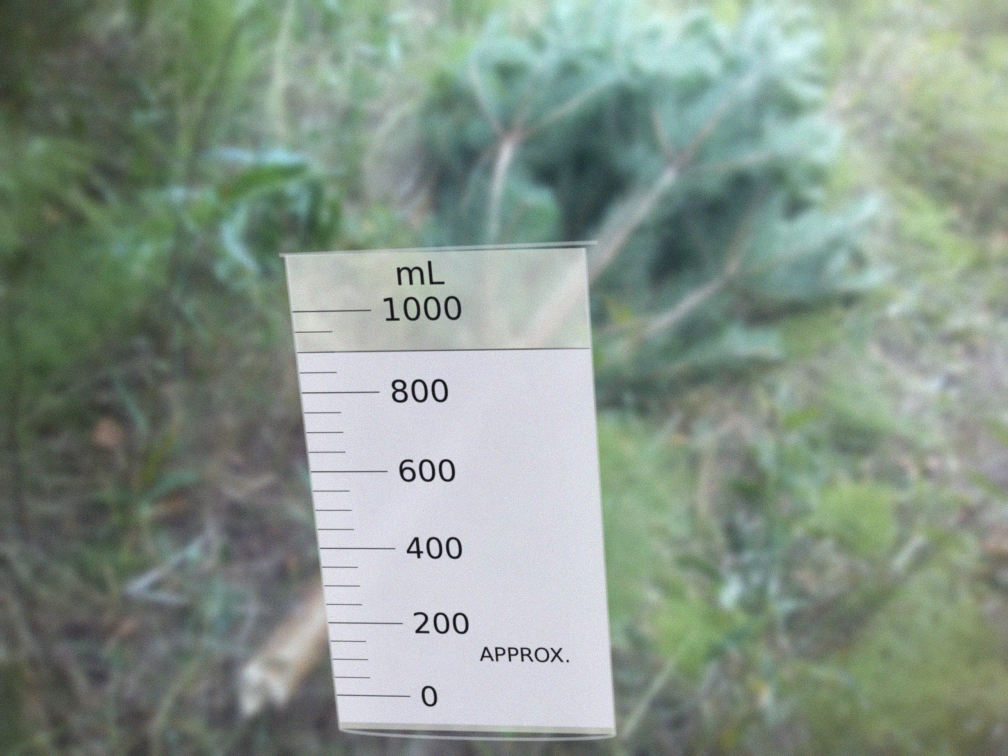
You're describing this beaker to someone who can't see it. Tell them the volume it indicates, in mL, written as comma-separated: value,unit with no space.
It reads 900,mL
